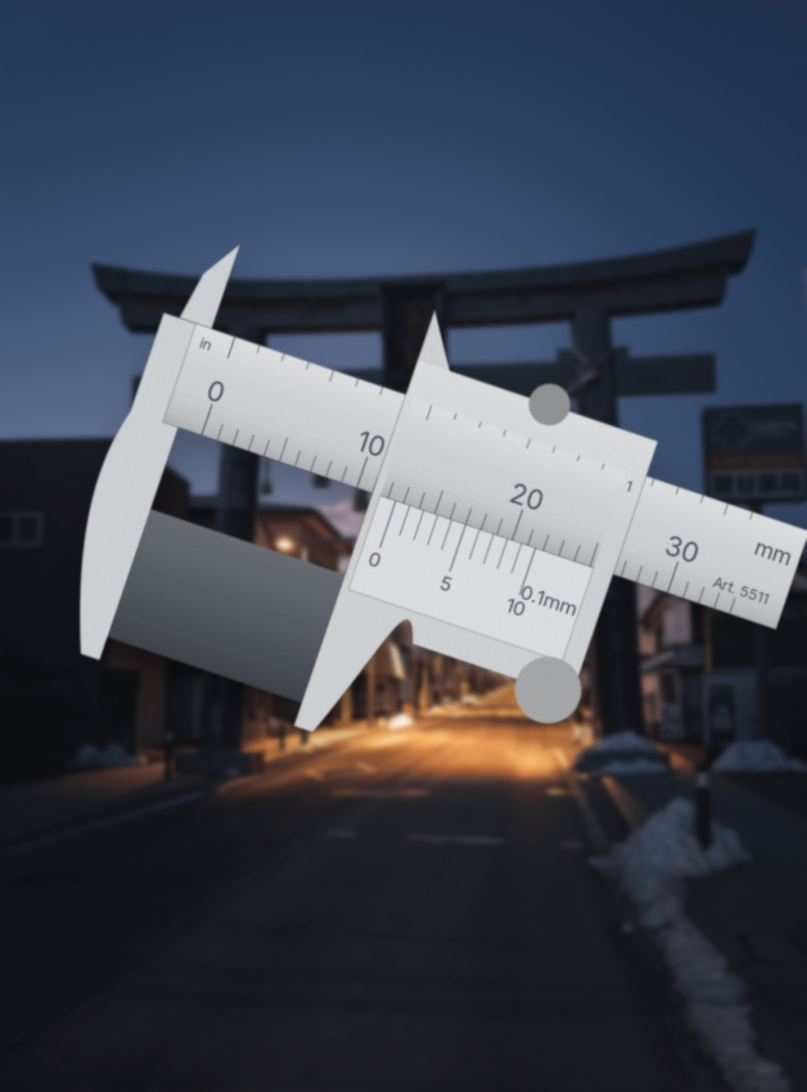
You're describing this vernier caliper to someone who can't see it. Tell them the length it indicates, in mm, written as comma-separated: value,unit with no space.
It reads 12.5,mm
